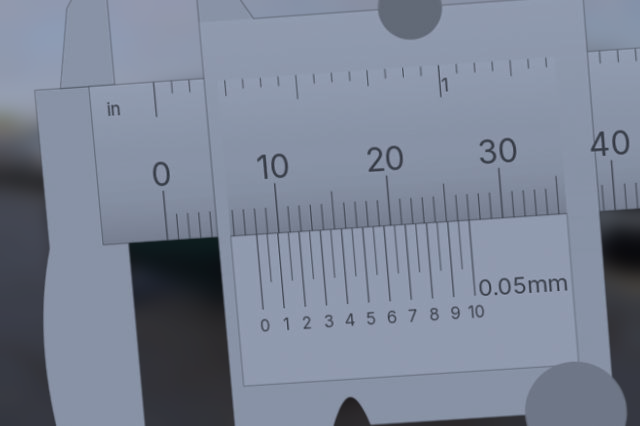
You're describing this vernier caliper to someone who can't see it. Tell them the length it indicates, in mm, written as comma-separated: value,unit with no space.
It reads 8.0,mm
